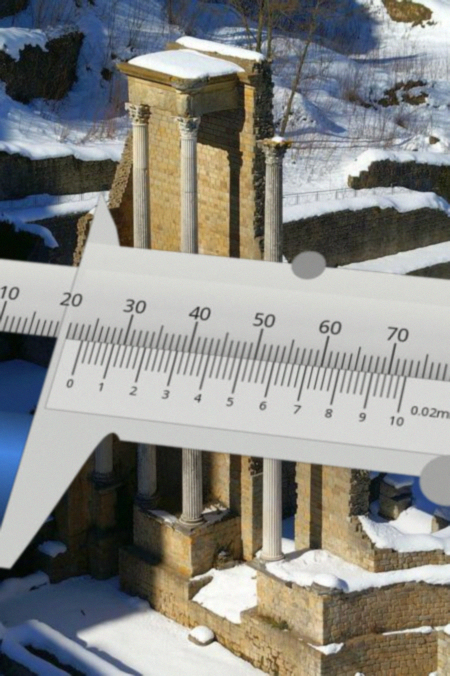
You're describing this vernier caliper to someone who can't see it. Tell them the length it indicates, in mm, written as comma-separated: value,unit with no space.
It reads 23.5,mm
